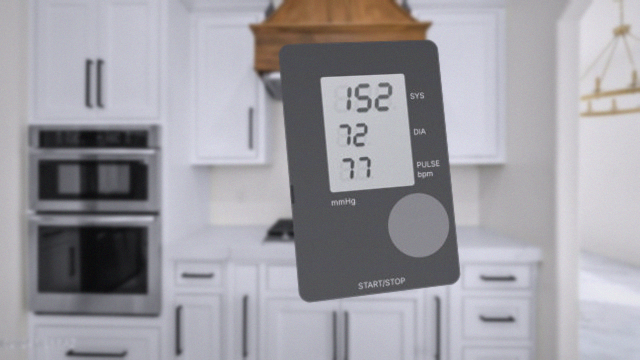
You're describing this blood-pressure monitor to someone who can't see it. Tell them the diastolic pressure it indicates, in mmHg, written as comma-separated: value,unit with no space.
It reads 72,mmHg
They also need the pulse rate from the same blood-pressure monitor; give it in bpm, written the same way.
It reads 77,bpm
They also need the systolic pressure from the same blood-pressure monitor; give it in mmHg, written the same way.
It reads 152,mmHg
